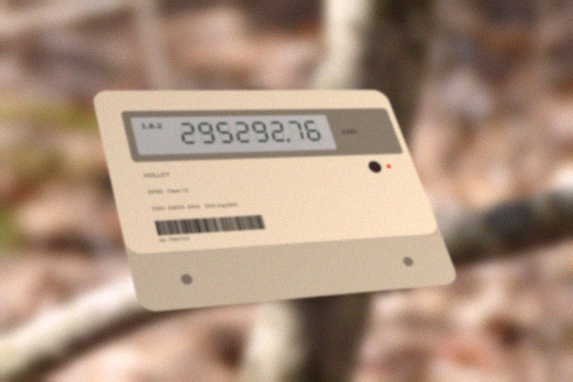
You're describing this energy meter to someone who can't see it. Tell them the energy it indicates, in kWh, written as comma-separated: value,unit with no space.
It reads 295292.76,kWh
